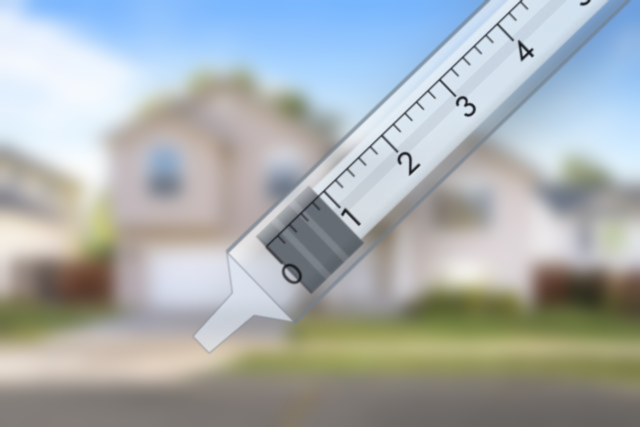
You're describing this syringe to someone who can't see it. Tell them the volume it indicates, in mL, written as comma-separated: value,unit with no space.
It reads 0,mL
